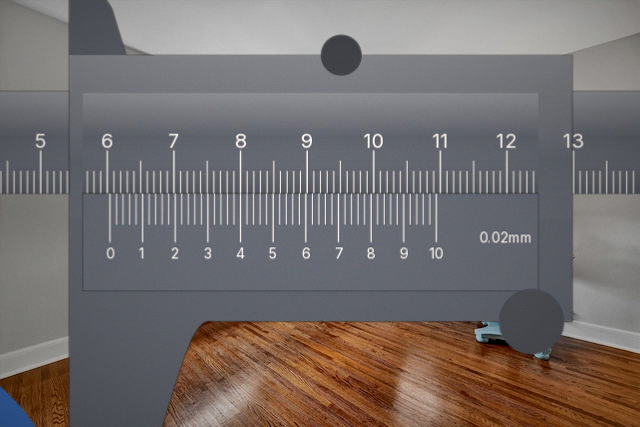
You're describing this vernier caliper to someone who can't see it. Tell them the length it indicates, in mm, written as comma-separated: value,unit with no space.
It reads 60.4,mm
